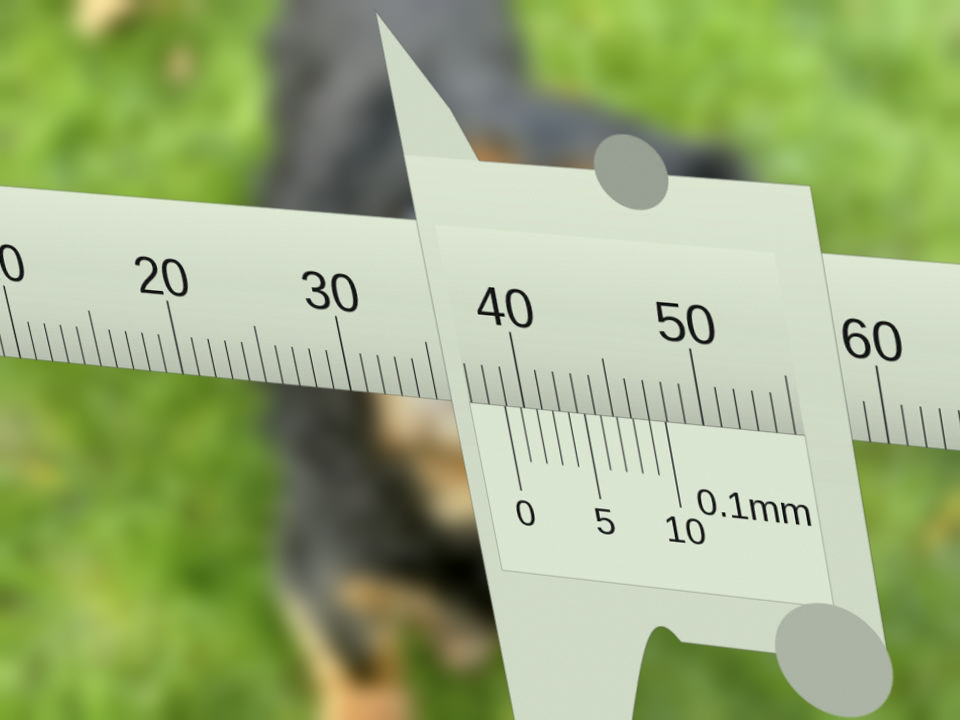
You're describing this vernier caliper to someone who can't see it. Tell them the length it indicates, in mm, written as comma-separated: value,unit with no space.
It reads 38.9,mm
